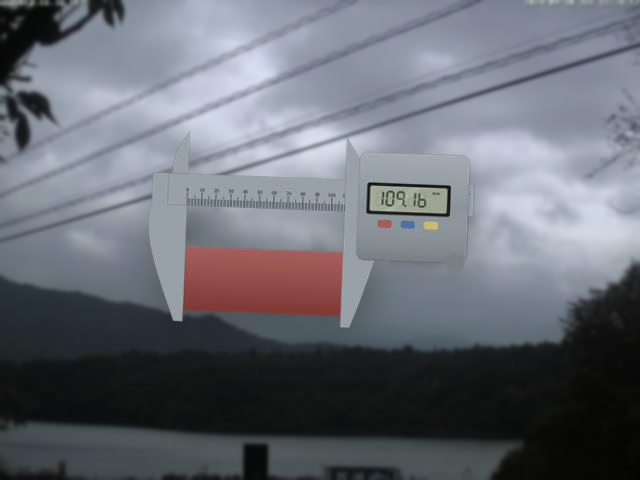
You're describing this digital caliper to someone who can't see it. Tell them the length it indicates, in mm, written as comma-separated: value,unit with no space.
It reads 109.16,mm
